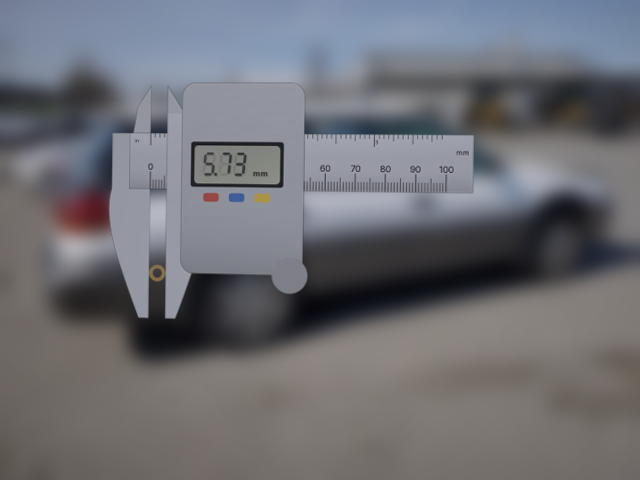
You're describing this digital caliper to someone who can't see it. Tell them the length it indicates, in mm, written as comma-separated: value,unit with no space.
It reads 5.73,mm
